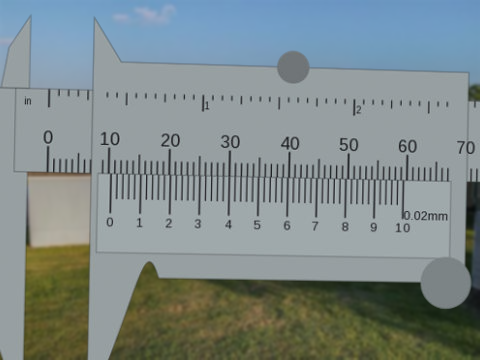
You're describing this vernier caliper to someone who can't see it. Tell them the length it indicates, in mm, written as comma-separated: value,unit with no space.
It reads 10.4,mm
